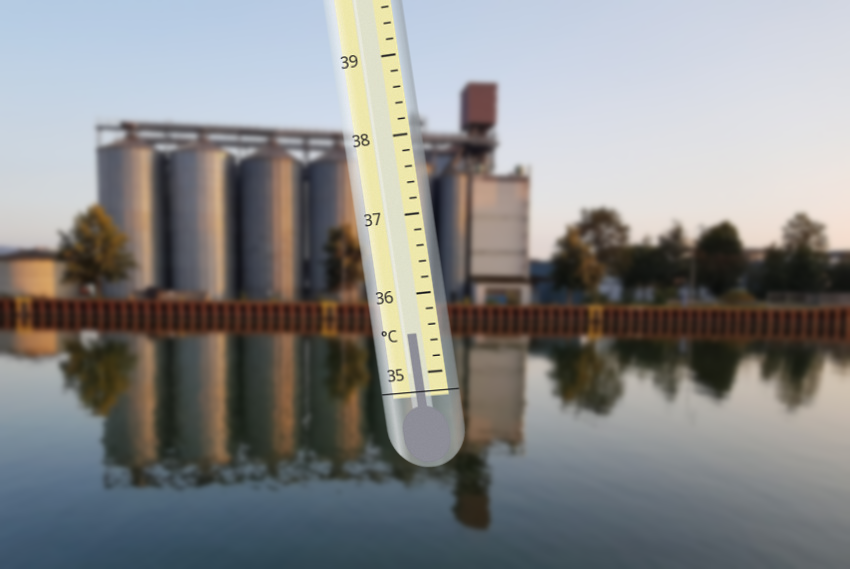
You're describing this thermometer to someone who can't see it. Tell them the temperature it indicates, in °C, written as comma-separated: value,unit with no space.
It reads 35.5,°C
